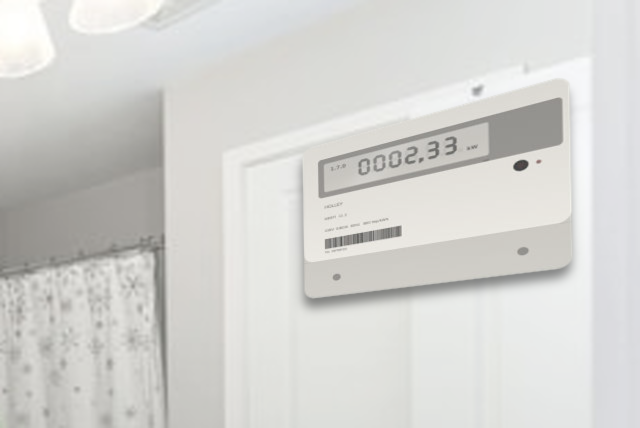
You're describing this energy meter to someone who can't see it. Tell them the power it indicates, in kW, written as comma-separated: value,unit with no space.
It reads 2.33,kW
